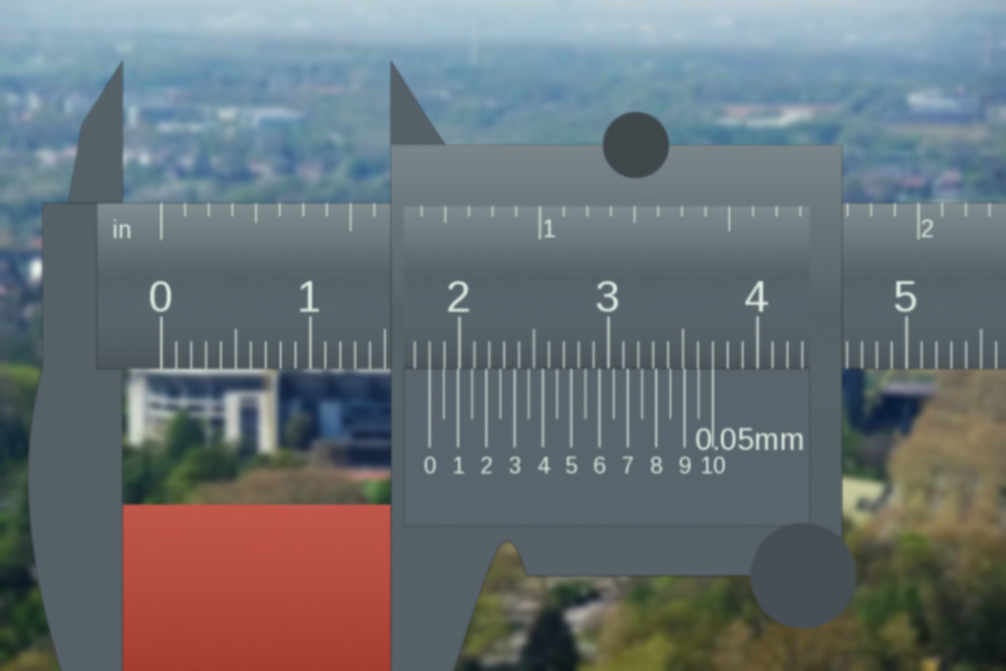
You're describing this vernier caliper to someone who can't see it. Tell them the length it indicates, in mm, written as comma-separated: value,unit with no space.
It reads 18.0,mm
